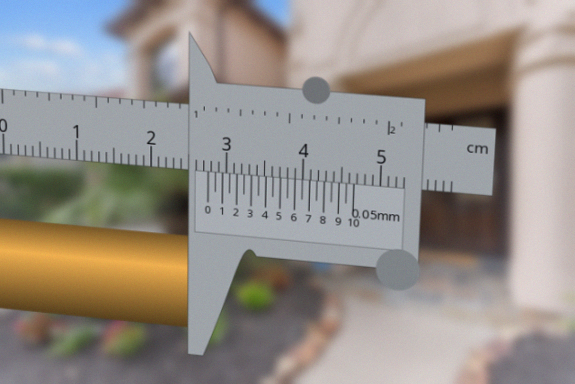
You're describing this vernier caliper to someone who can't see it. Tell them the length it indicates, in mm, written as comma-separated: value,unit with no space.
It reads 27.6,mm
